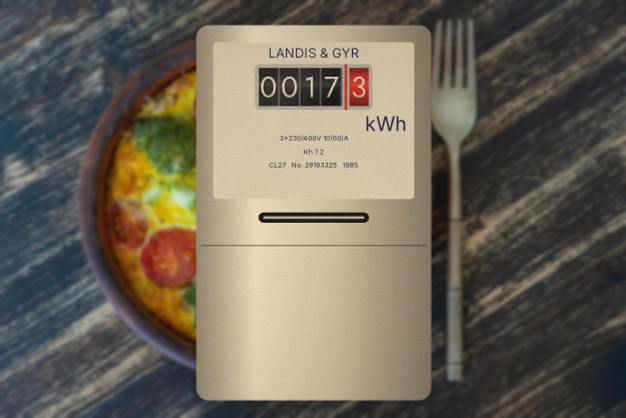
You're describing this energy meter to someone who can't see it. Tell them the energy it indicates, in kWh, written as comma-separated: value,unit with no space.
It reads 17.3,kWh
